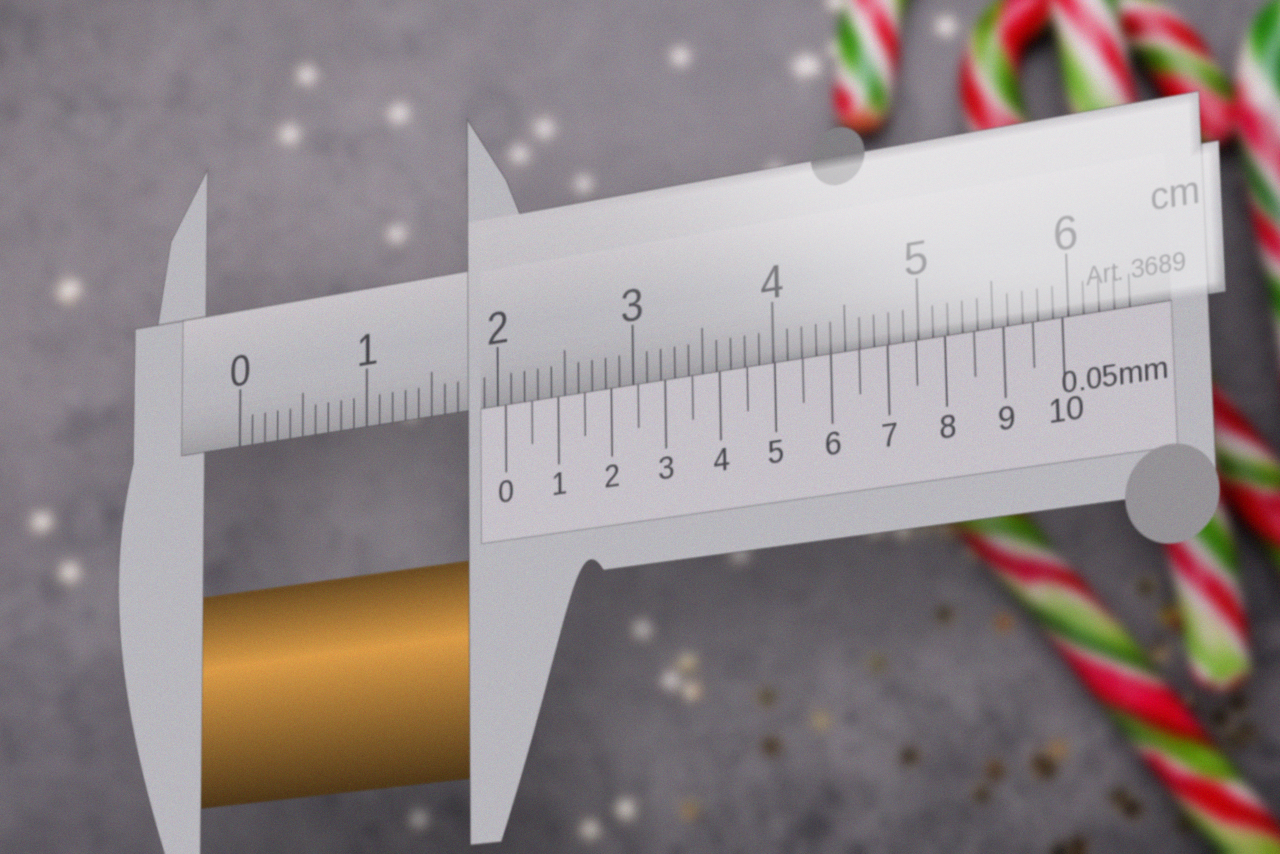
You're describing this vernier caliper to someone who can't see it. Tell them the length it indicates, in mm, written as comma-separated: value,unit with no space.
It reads 20.6,mm
